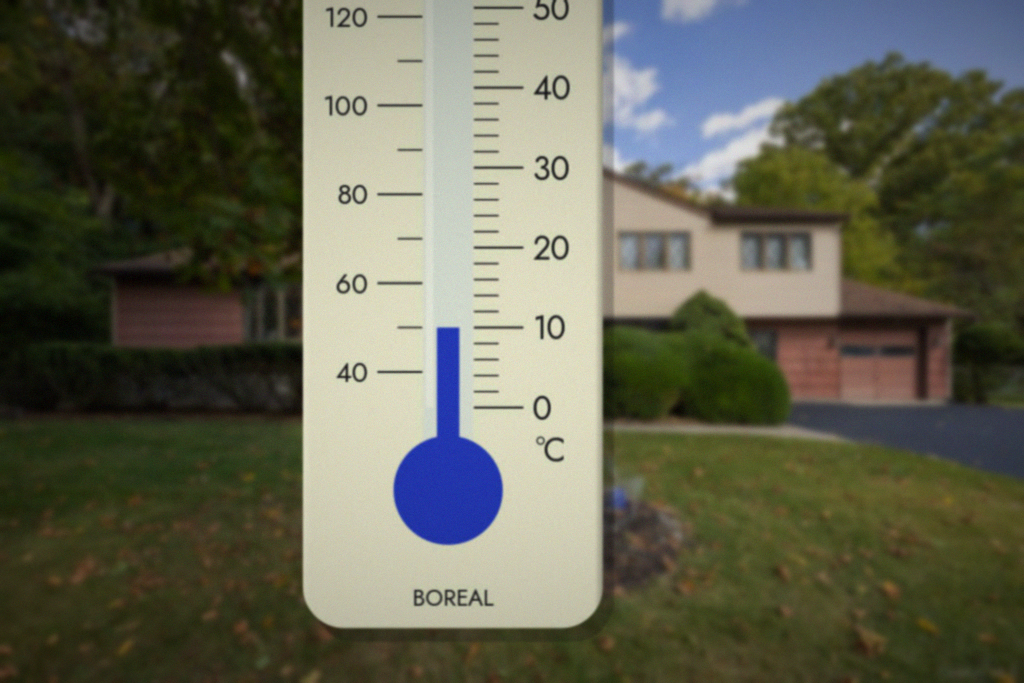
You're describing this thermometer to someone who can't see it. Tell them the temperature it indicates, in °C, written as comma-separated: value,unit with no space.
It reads 10,°C
